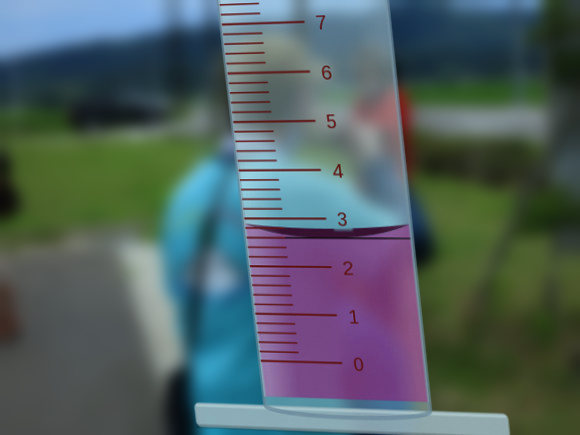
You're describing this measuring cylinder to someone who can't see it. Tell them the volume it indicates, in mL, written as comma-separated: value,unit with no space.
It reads 2.6,mL
